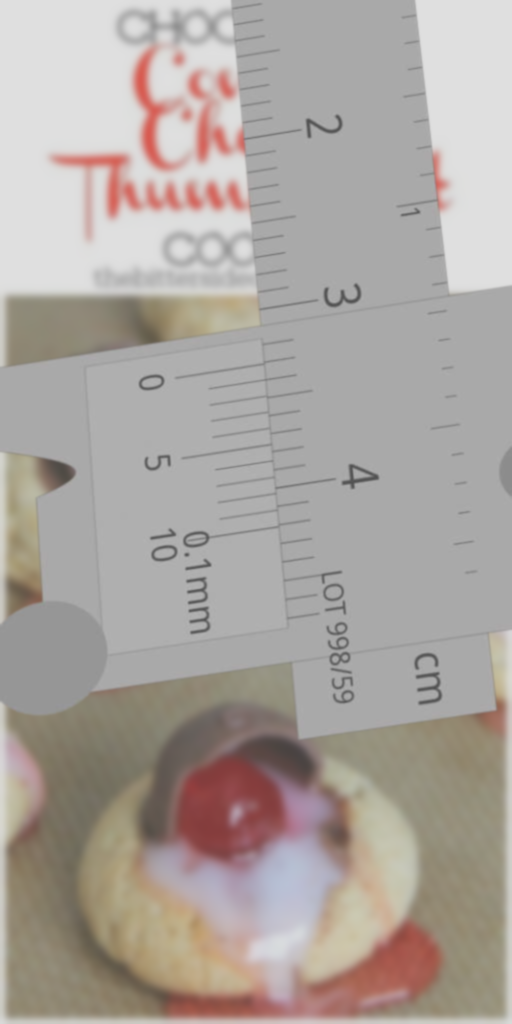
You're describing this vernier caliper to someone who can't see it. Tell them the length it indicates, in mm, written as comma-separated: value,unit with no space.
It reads 33.1,mm
